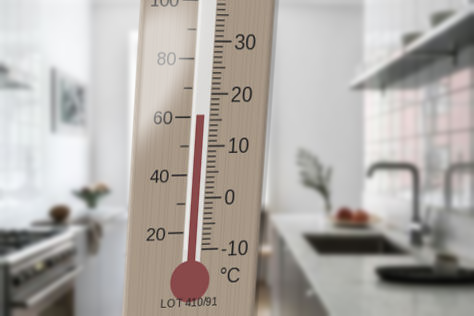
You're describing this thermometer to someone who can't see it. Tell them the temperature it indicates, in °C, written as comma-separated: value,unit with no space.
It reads 16,°C
